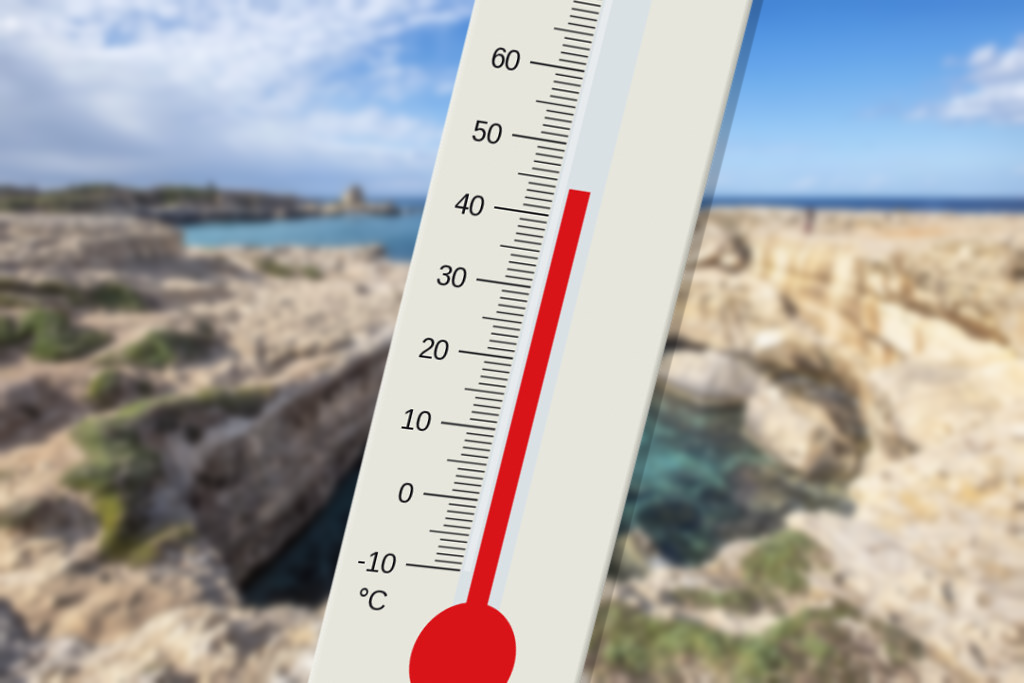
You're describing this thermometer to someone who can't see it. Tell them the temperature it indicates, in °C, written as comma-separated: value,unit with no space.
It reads 44,°C
